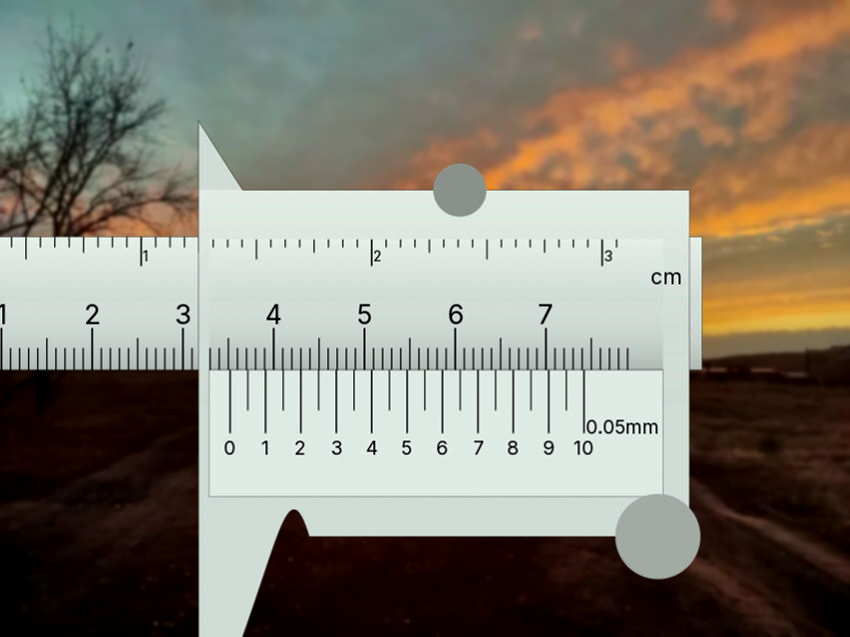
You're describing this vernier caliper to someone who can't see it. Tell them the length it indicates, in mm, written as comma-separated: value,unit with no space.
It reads 35.2,mm
